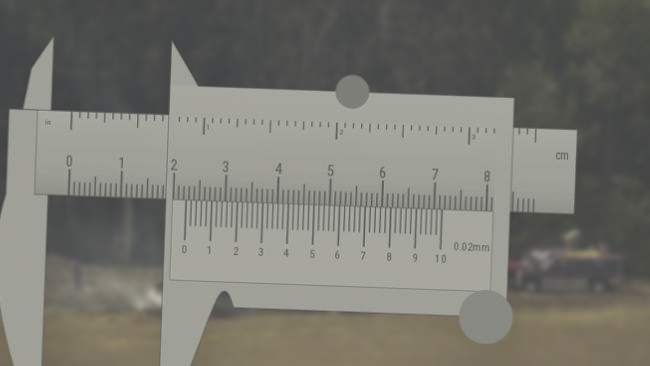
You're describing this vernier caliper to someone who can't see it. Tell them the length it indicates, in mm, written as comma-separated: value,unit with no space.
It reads 22.5,mm
